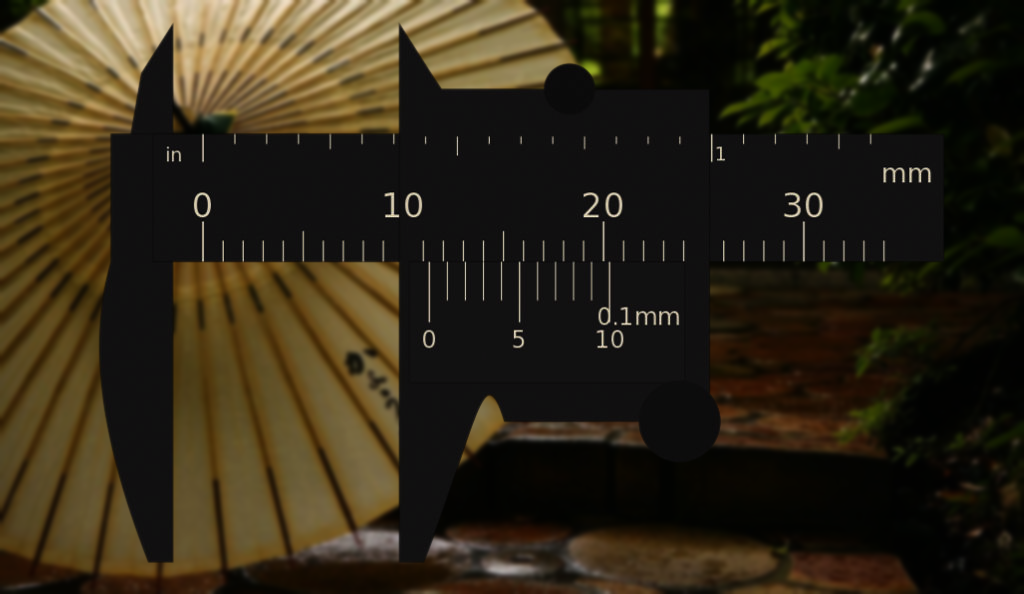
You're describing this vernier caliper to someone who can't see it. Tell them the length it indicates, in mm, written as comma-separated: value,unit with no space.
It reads 11.3,mm
